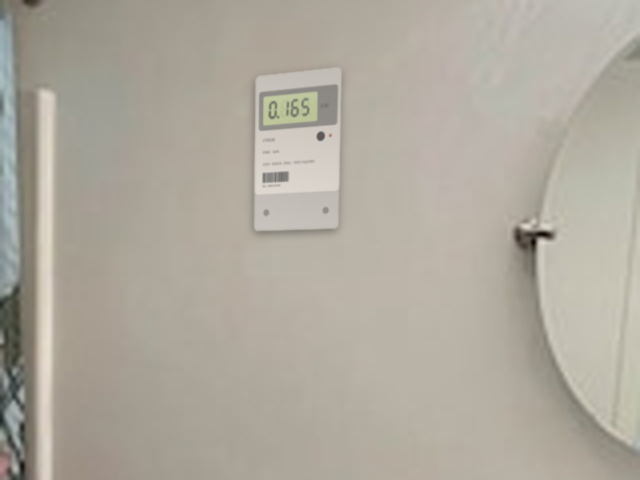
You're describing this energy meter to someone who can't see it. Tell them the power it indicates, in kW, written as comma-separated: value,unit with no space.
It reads 0.165,kW
